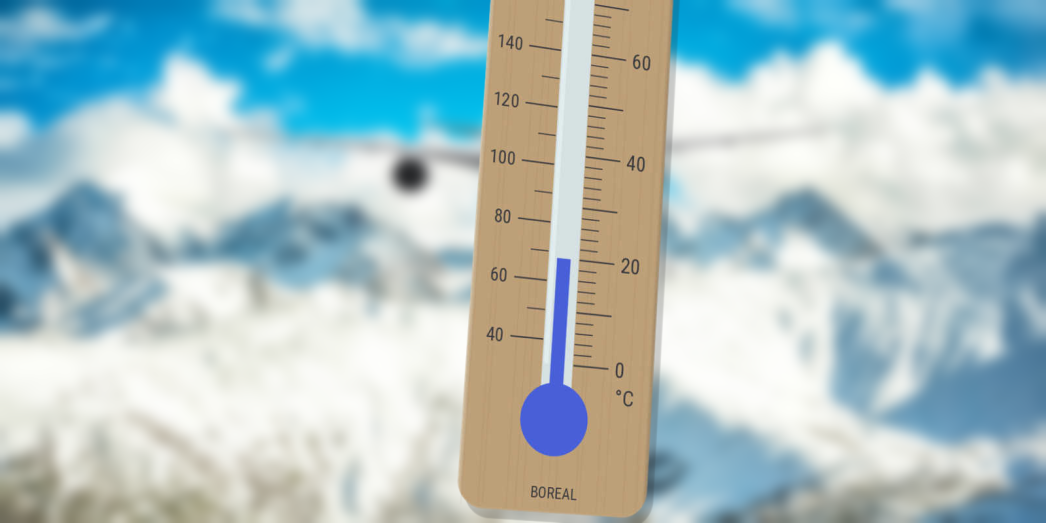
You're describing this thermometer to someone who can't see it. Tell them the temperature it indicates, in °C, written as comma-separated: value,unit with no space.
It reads 20,°C
